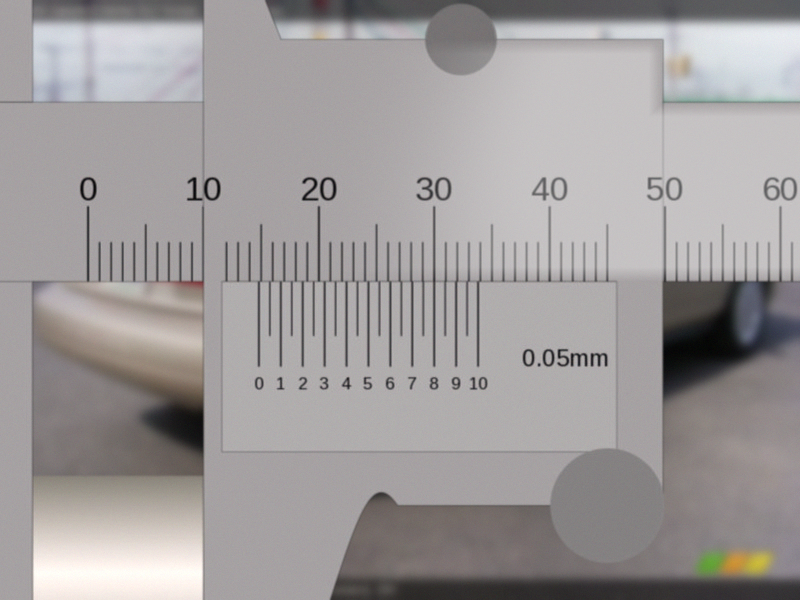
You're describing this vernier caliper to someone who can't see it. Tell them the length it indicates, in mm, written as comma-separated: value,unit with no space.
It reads 14.8,mm
